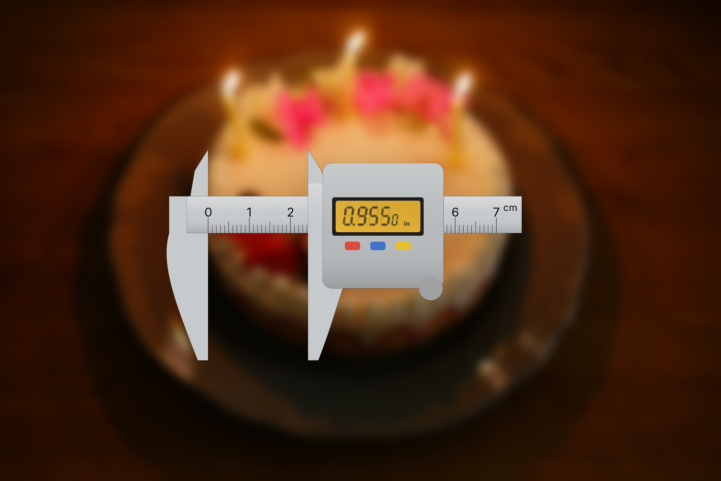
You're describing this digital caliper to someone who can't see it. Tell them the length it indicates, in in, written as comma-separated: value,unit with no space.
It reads 0.9550,in
